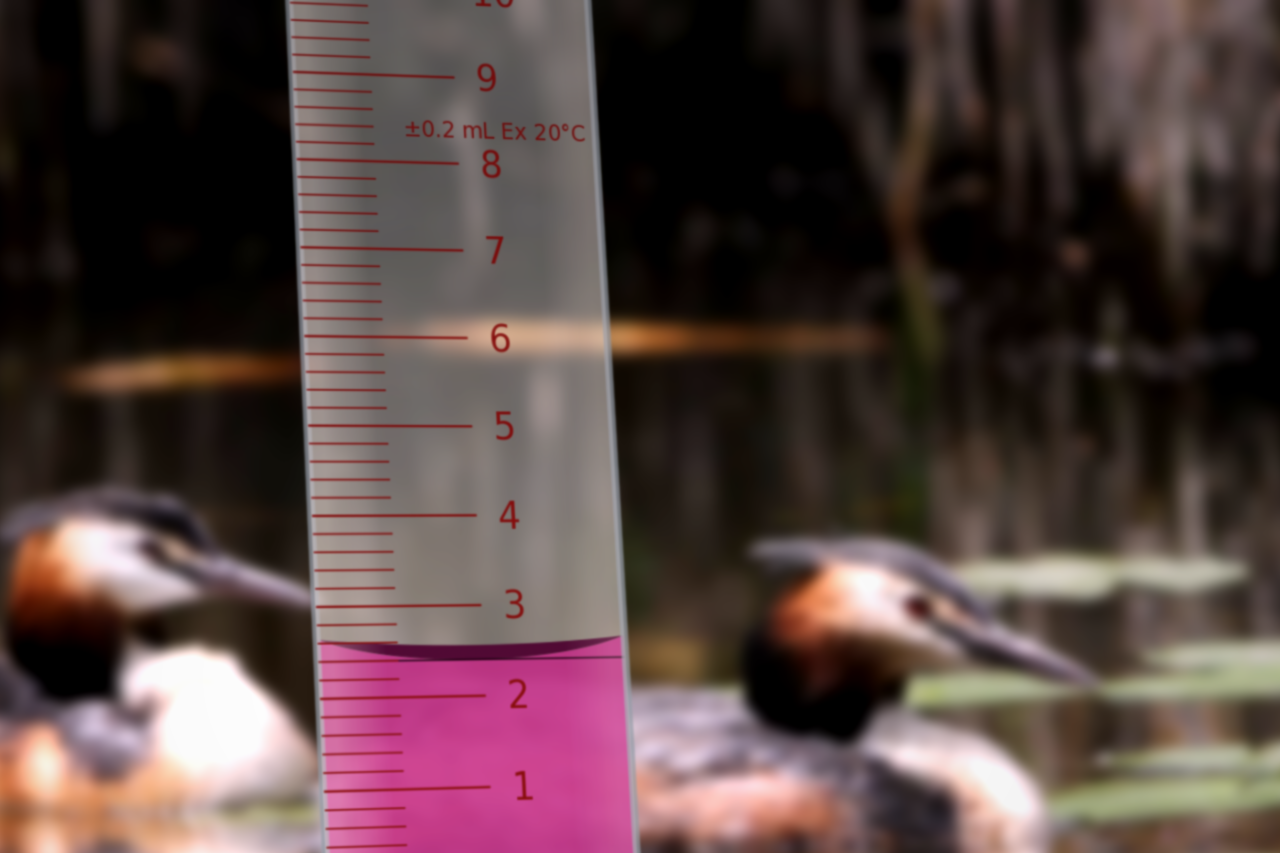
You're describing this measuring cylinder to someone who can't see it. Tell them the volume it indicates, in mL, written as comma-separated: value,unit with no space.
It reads 2.4,mL
